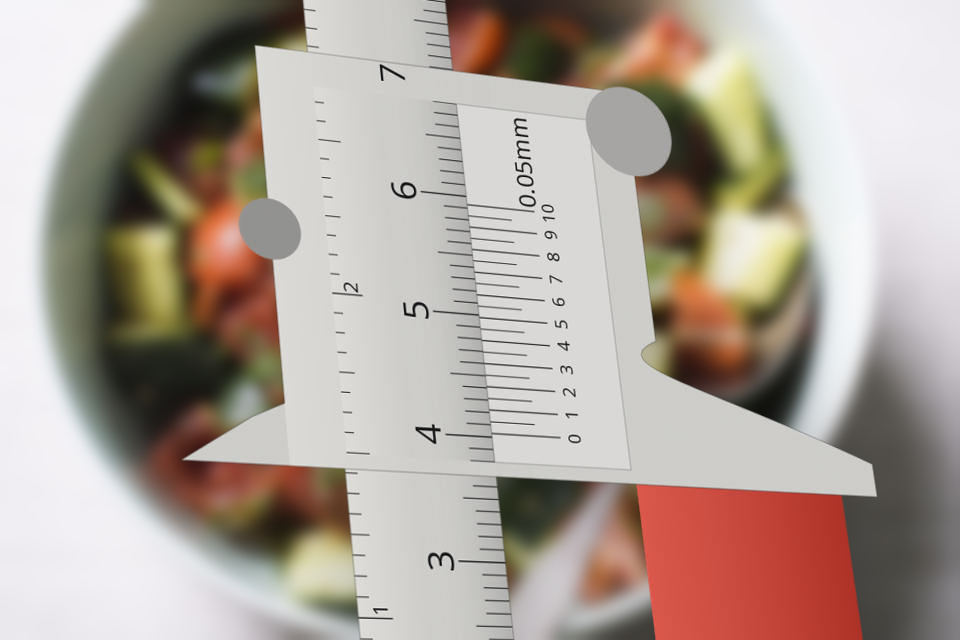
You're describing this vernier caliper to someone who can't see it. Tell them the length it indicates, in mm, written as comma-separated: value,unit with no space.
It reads 40.3,mm
